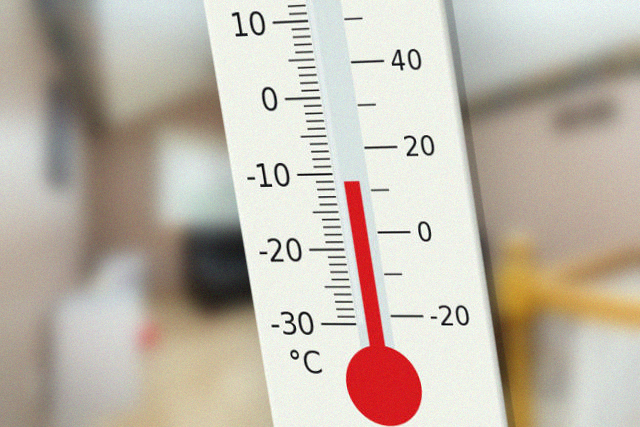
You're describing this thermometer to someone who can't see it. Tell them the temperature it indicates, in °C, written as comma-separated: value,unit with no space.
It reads -11,°C
